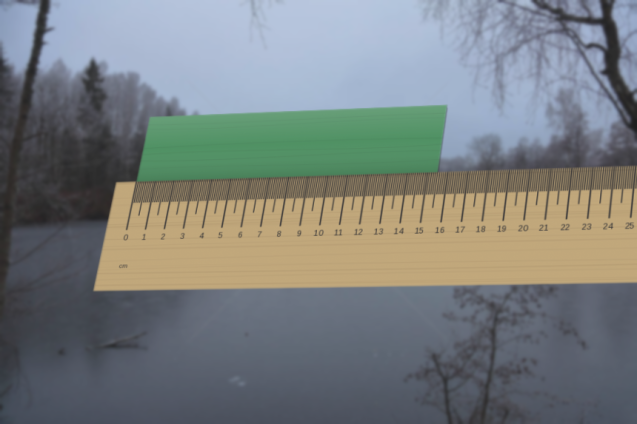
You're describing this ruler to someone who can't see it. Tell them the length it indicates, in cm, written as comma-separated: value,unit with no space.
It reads 15.5,cm
